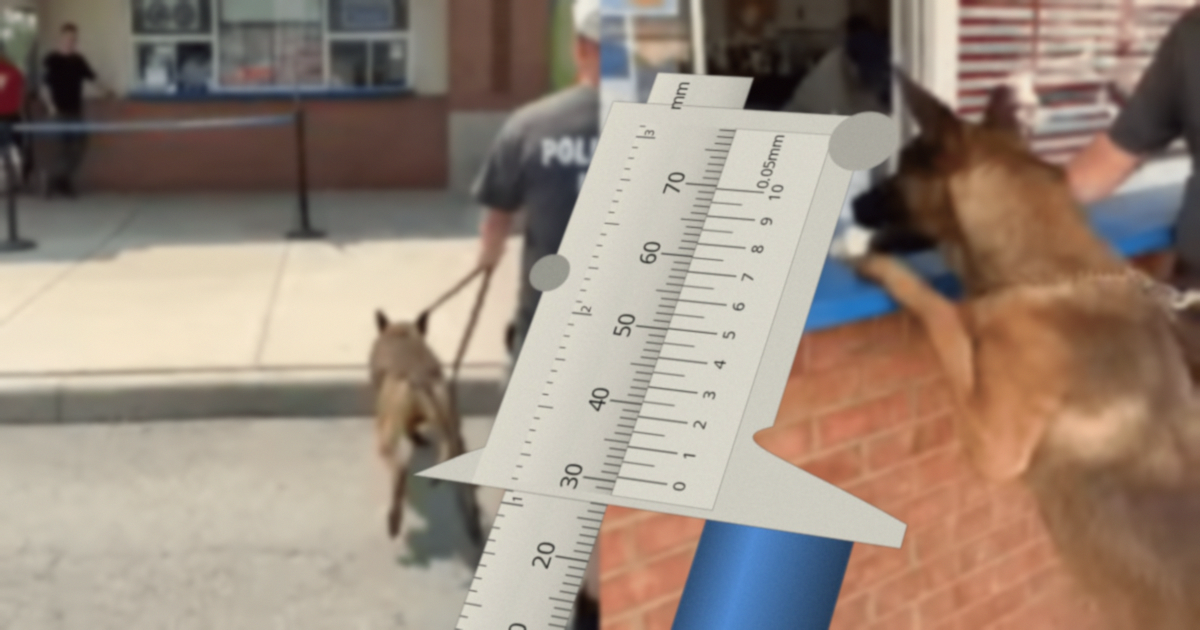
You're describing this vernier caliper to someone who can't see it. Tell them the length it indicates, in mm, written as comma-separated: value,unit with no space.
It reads 30.6,mm
